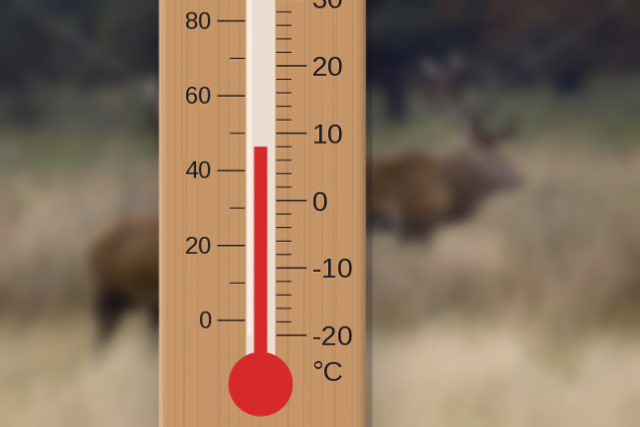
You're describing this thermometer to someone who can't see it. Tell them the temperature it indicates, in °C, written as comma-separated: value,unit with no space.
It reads 8,°C
